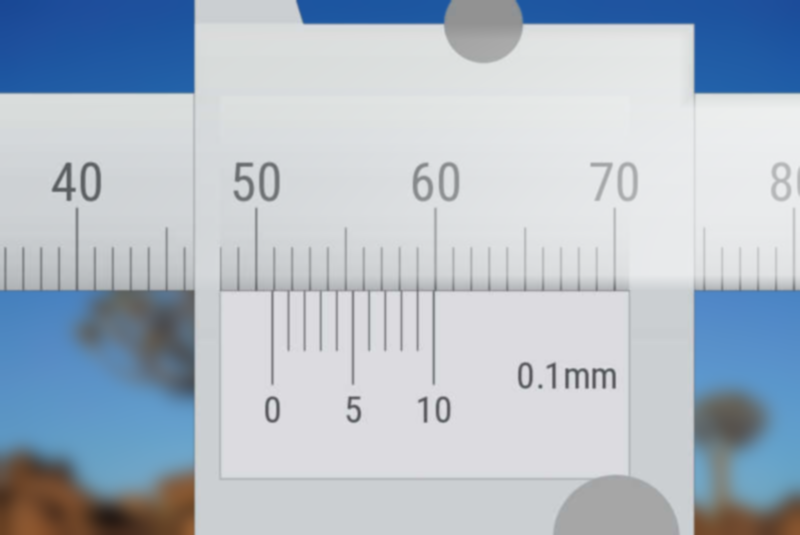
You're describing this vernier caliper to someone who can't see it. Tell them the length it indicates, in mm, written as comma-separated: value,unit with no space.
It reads 50.9,mm
